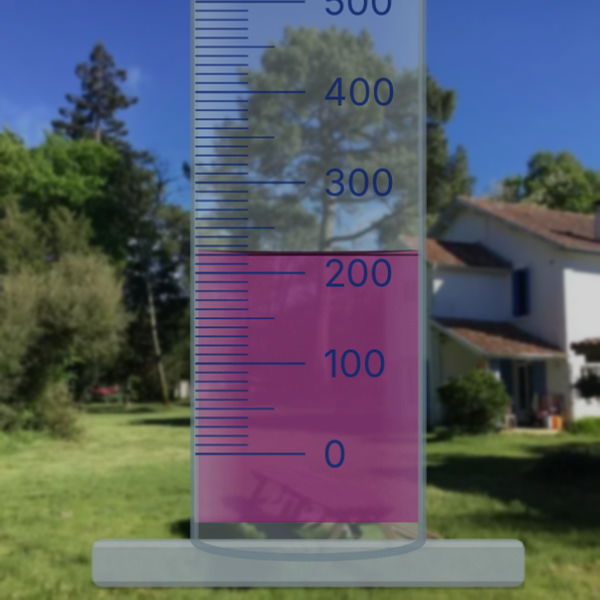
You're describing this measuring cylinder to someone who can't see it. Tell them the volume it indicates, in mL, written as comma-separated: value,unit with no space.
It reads 220,mL
